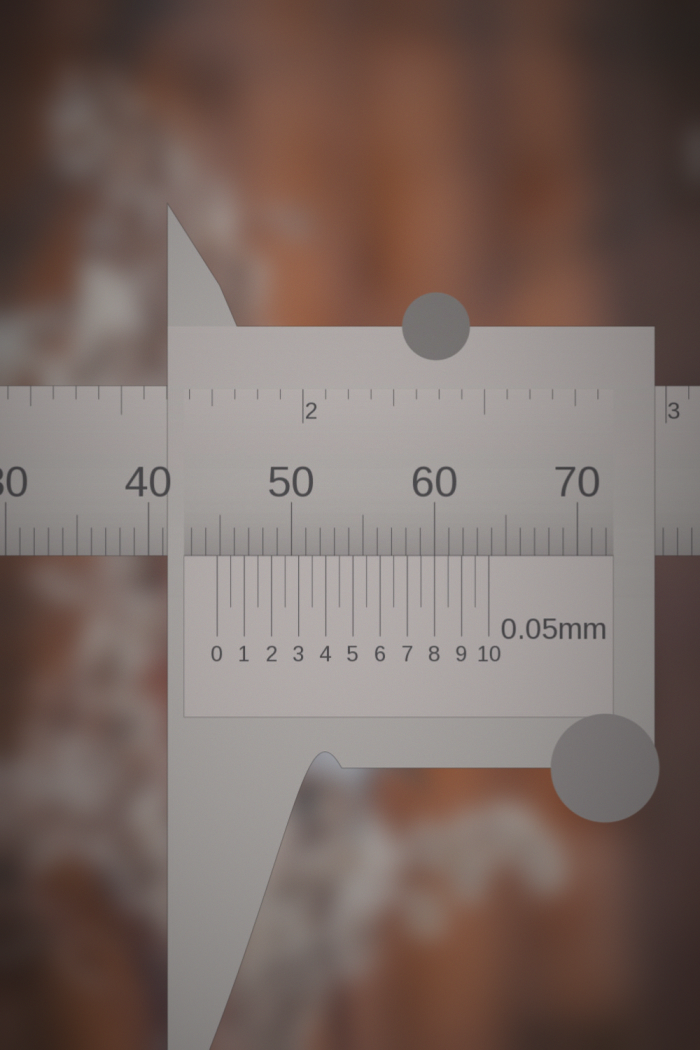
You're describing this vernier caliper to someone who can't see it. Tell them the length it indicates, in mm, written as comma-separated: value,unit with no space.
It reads 44.8,mm
